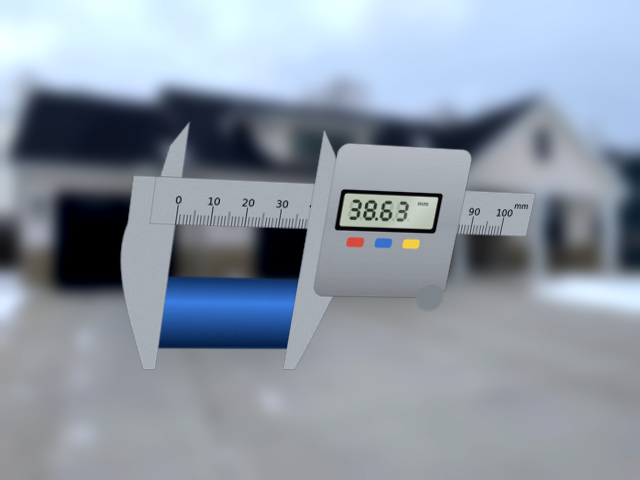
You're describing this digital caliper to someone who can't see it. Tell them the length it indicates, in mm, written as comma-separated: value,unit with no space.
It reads 38.63,mm
